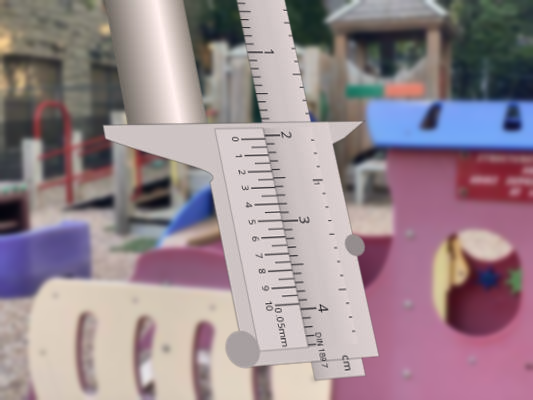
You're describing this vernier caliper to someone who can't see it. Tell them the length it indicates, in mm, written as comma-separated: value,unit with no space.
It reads 20.4,mm
